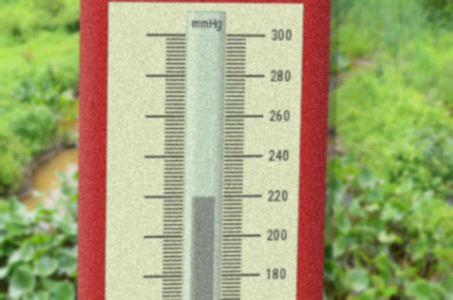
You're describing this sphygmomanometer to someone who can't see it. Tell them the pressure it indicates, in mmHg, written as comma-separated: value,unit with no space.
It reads 220,mmHg
